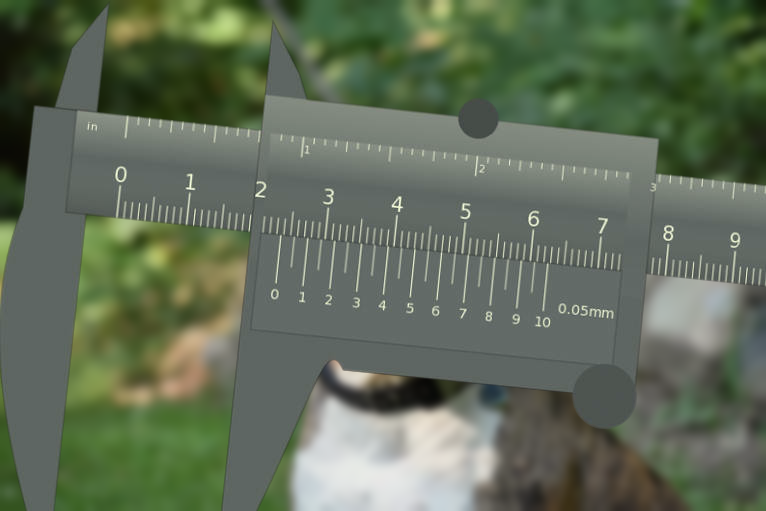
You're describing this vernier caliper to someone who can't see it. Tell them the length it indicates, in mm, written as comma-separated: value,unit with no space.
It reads 23.6,mm
